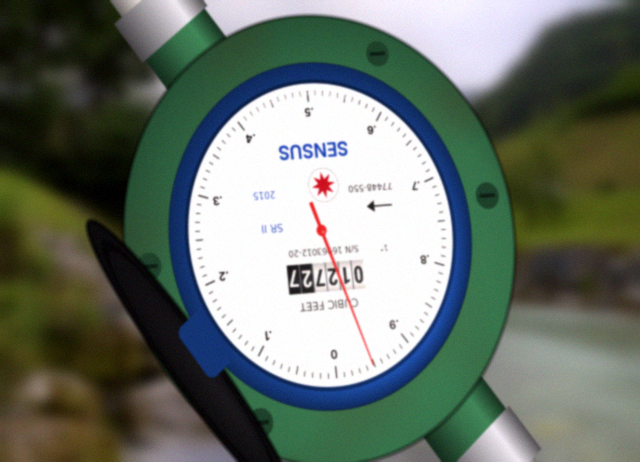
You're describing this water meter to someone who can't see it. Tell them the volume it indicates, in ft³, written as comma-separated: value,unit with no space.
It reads 12726.95,ft³
